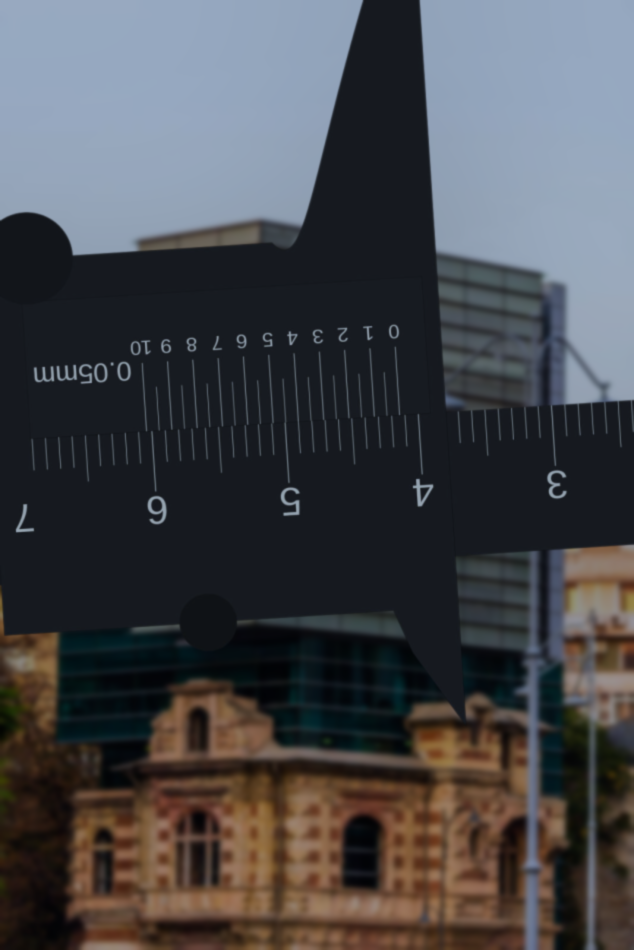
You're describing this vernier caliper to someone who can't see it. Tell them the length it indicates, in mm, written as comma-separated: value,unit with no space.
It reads 41.4,mm
